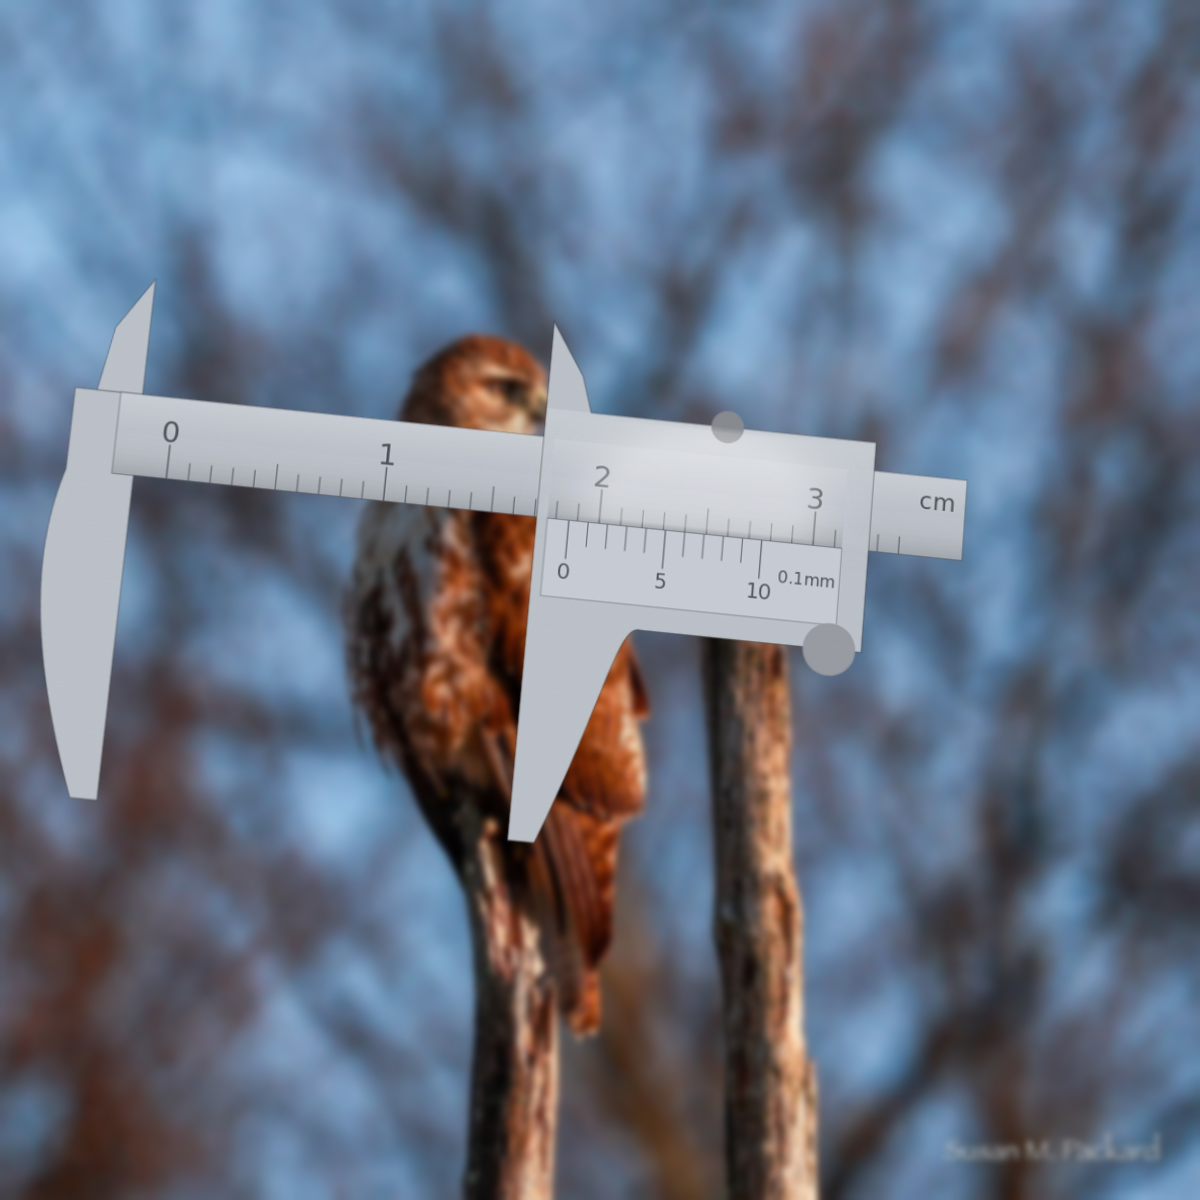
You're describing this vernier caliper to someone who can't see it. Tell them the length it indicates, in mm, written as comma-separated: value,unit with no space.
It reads 18.6,mm
